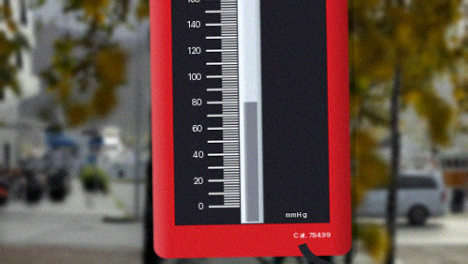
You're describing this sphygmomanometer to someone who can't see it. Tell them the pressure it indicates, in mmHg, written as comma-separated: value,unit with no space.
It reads 80,mmHg
